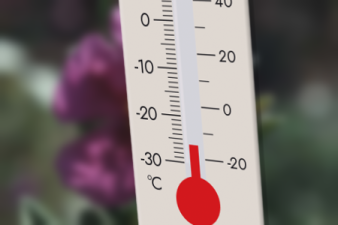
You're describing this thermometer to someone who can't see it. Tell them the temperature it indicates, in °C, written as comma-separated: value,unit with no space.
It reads -26,°C
